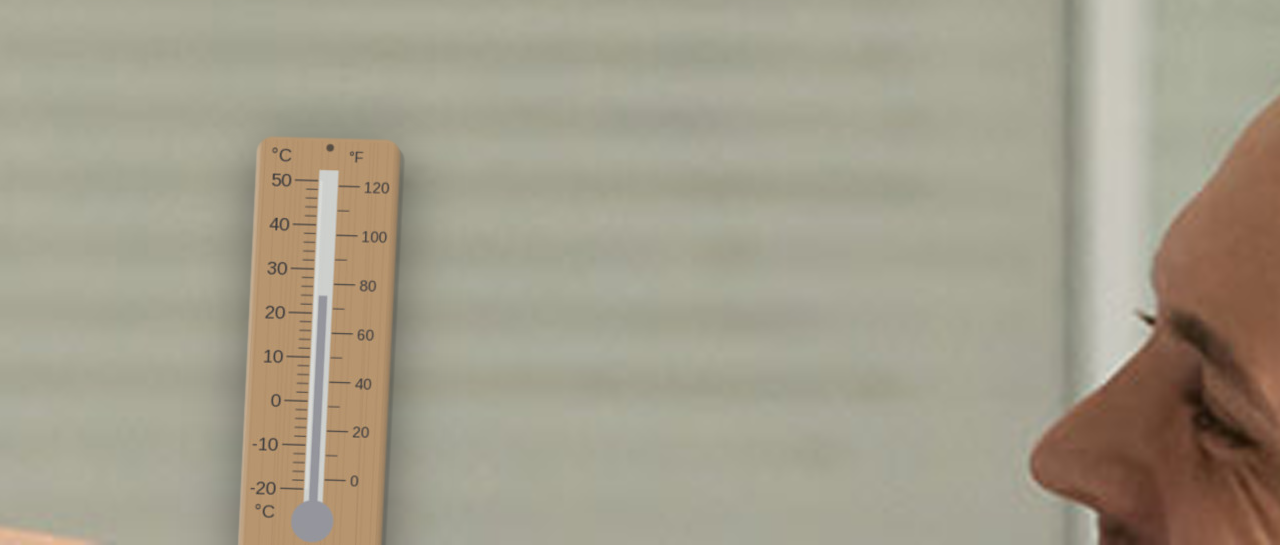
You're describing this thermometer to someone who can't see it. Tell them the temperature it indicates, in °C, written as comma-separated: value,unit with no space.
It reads 24,°C
